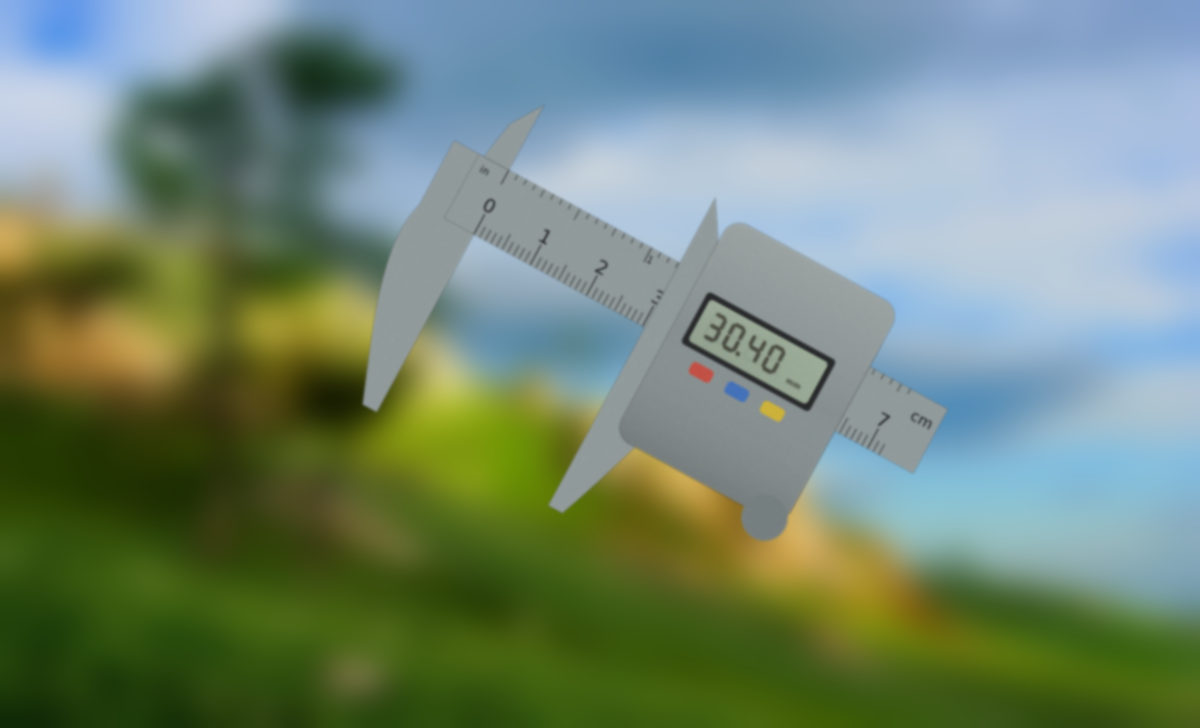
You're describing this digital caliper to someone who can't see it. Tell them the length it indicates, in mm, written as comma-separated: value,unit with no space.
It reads 30.40,mm
